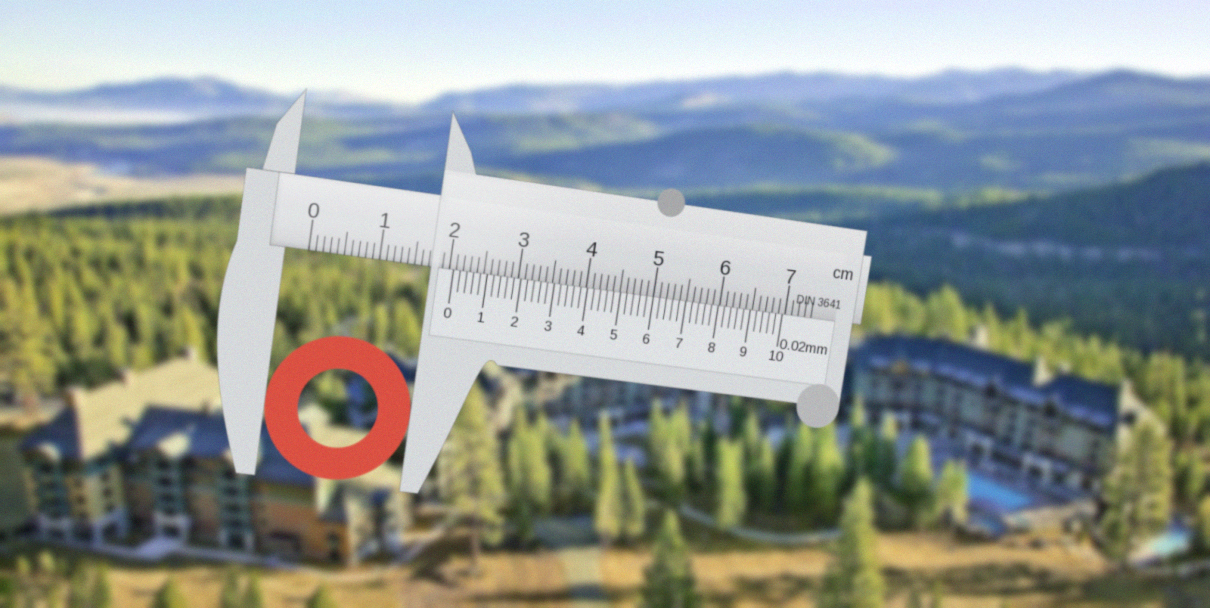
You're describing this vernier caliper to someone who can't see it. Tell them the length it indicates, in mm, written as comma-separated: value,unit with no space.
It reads 20.6,mm
